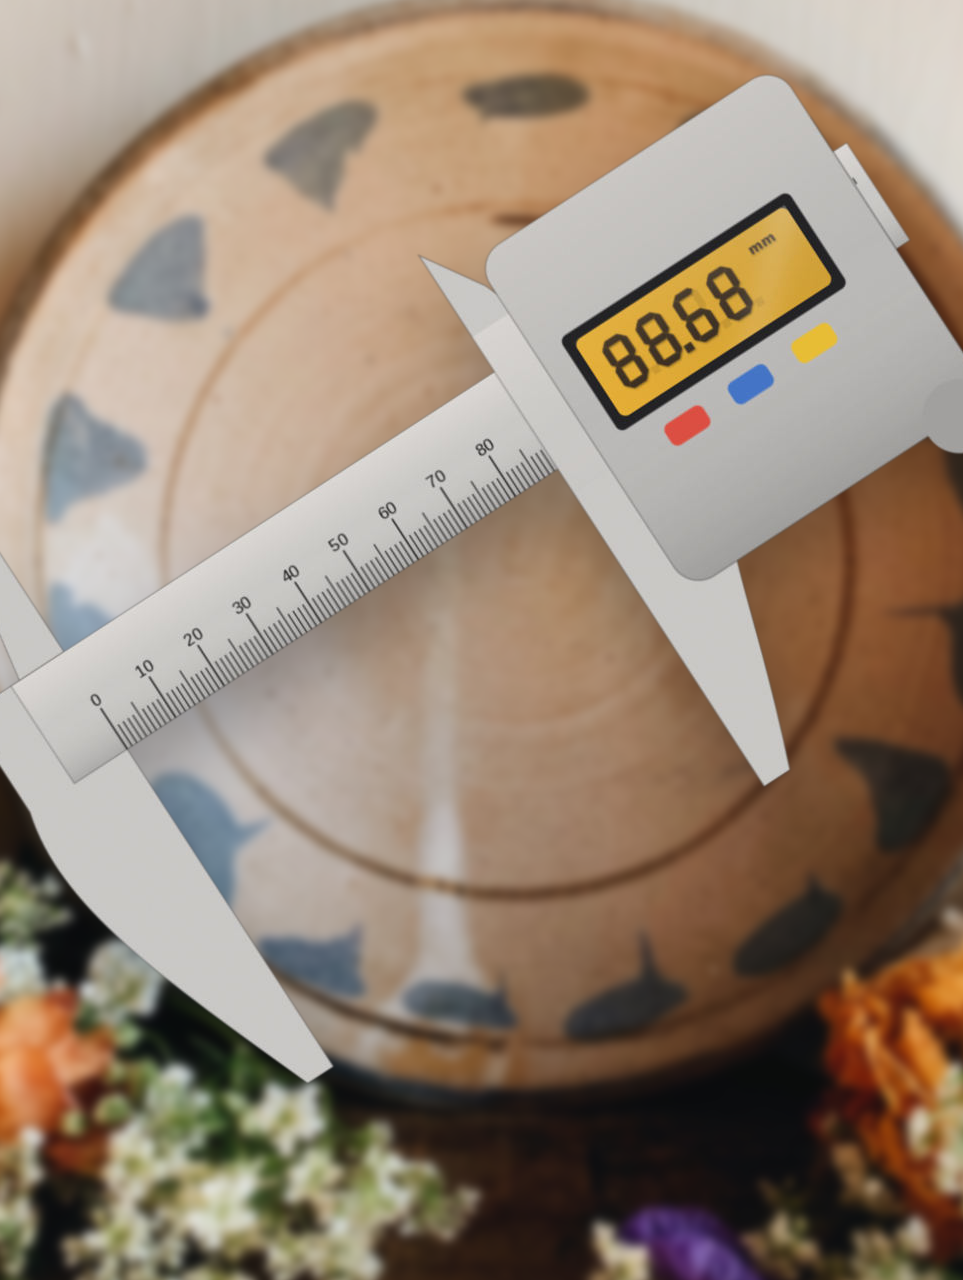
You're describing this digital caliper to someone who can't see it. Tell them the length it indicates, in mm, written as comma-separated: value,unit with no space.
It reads 88.68,mm
